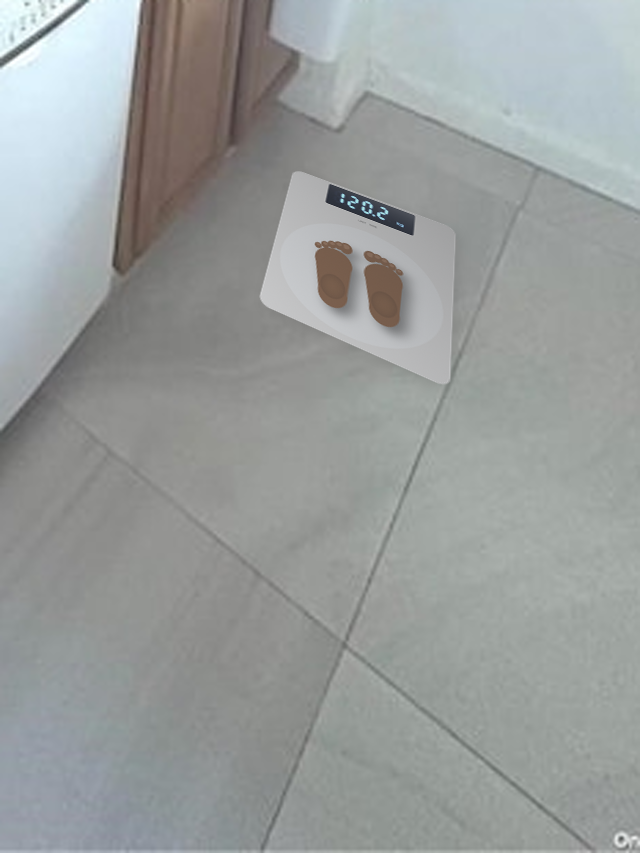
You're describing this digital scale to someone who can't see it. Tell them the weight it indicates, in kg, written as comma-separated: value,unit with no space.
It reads 120.2,kg
